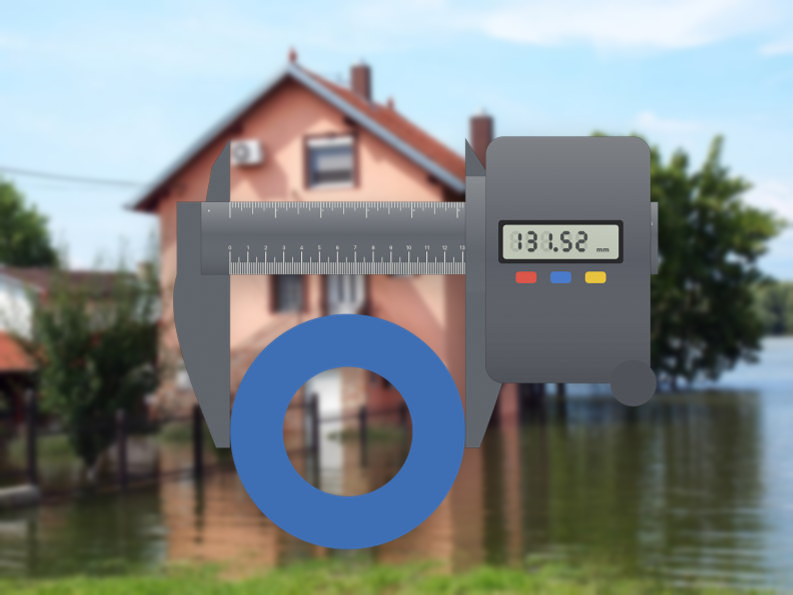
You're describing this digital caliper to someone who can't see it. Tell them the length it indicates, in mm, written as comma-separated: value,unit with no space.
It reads 131.52,mm
